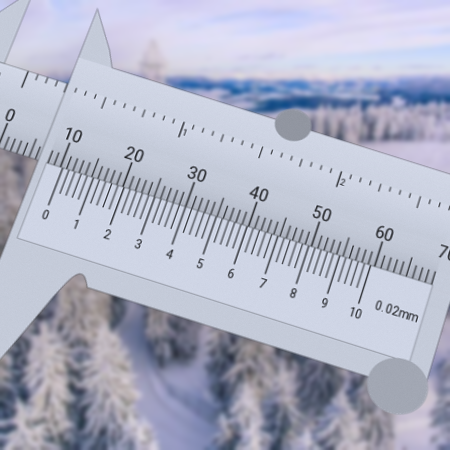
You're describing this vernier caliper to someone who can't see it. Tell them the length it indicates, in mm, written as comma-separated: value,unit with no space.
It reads 10.4,mm
